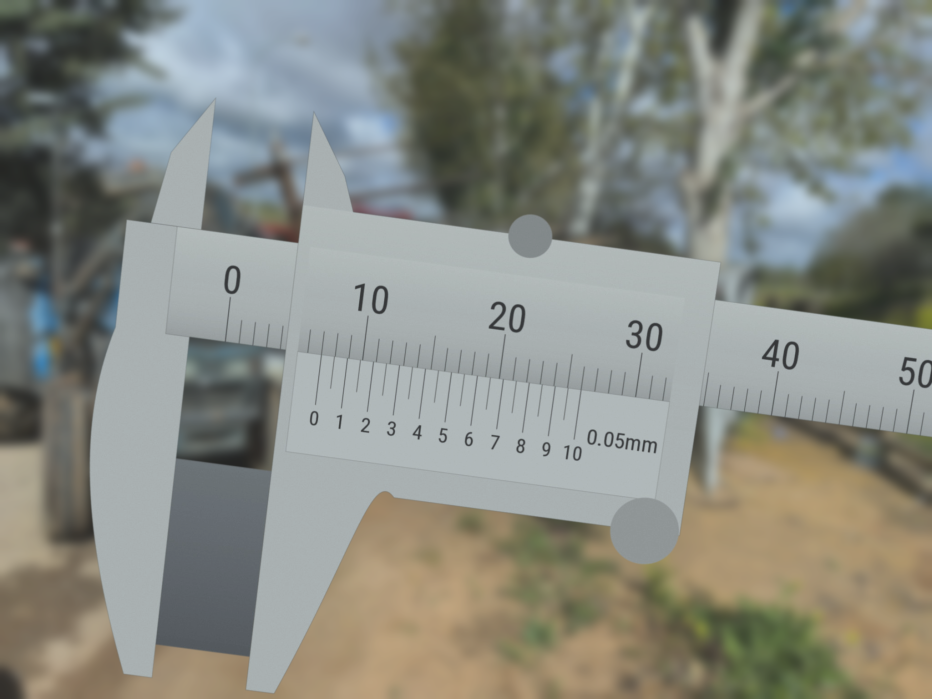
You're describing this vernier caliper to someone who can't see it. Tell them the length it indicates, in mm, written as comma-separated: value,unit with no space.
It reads 7.0,mm
